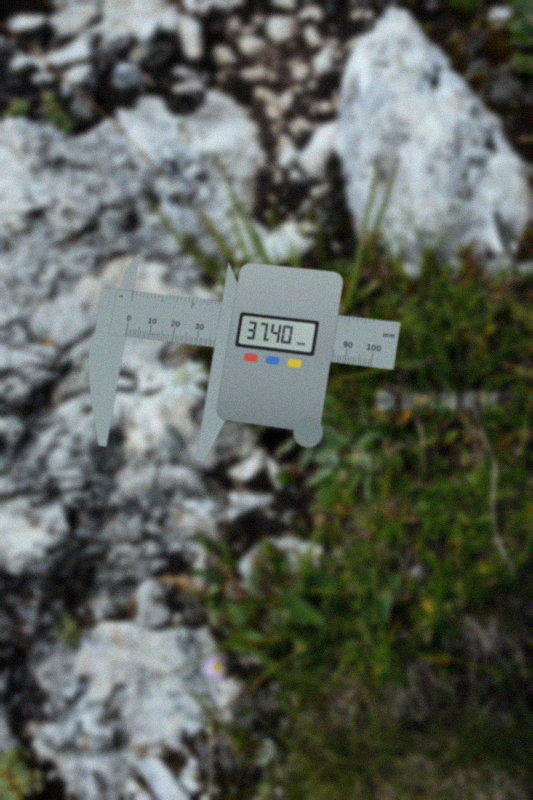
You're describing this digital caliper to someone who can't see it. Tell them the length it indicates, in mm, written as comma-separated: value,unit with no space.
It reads 37.40,mm
